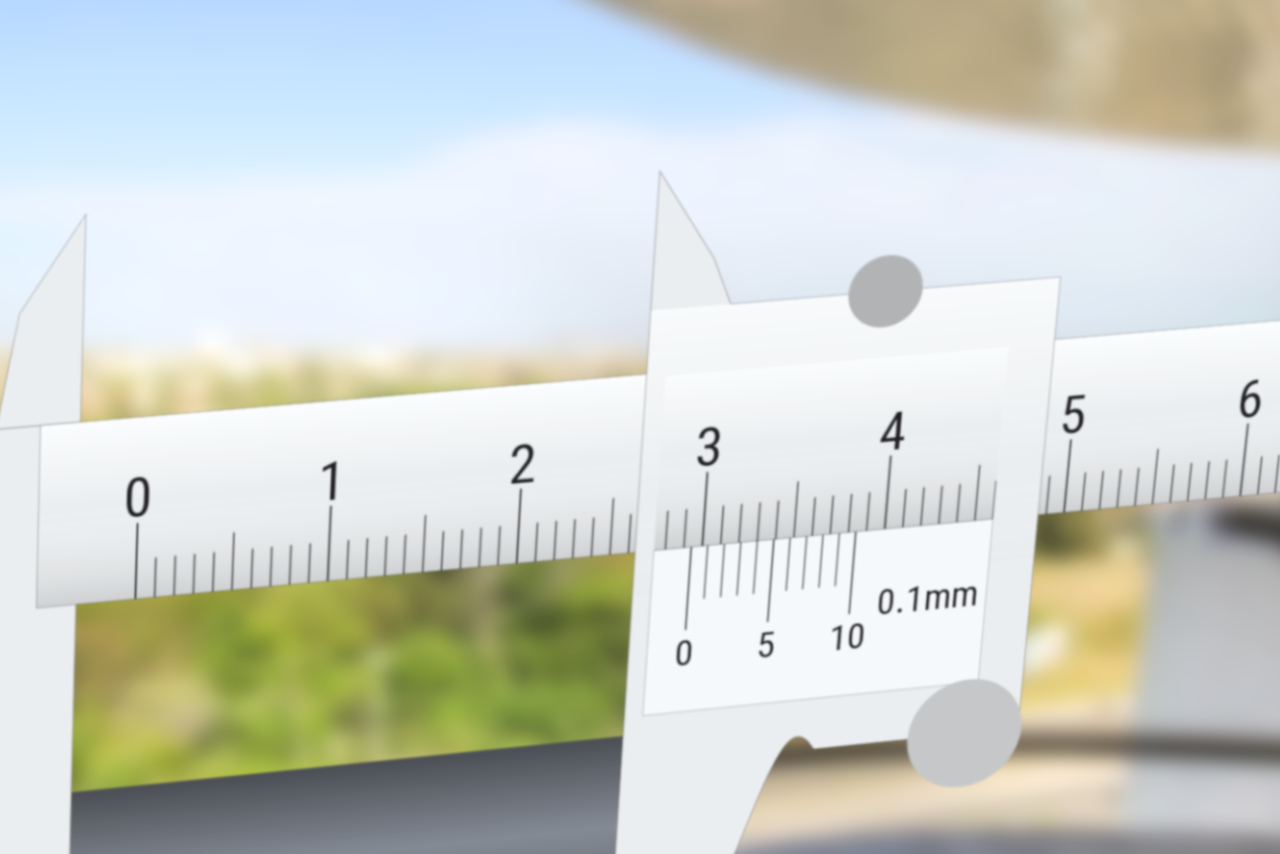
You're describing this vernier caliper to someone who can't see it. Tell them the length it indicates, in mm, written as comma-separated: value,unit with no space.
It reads 29.4,mm
